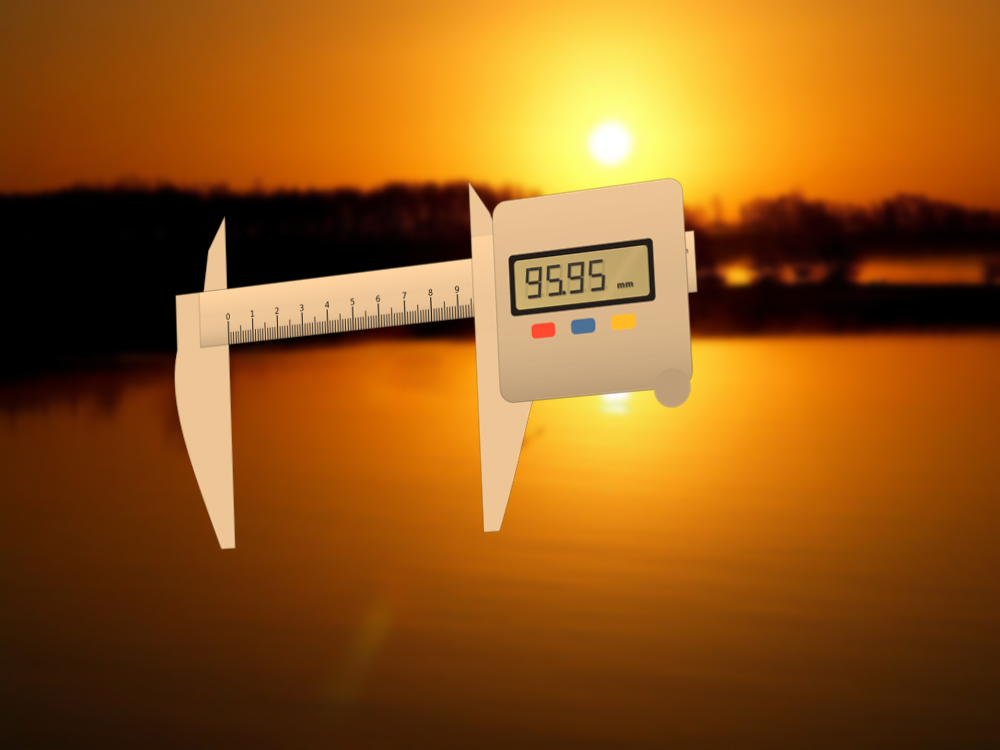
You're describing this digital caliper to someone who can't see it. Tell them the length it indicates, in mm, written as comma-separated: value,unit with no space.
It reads 95.95,mm
